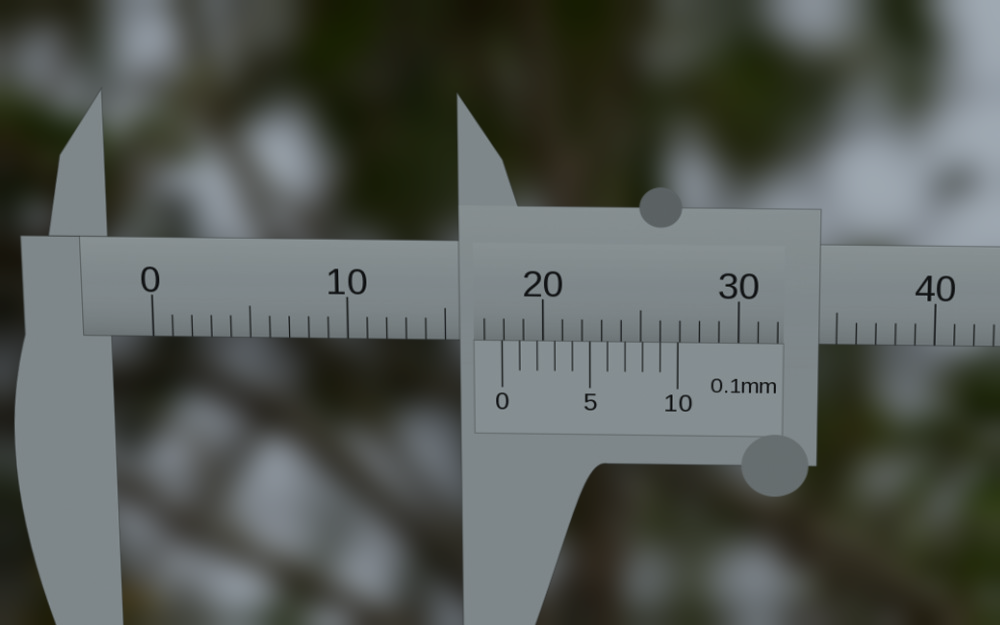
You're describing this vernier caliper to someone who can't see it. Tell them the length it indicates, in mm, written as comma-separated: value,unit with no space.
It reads 17.9,mm
